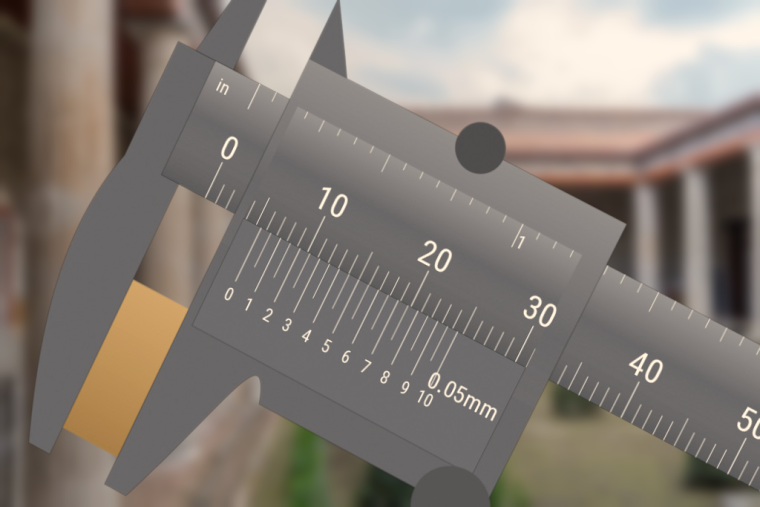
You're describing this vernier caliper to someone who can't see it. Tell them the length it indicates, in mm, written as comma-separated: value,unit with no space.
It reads 5.5,mm
